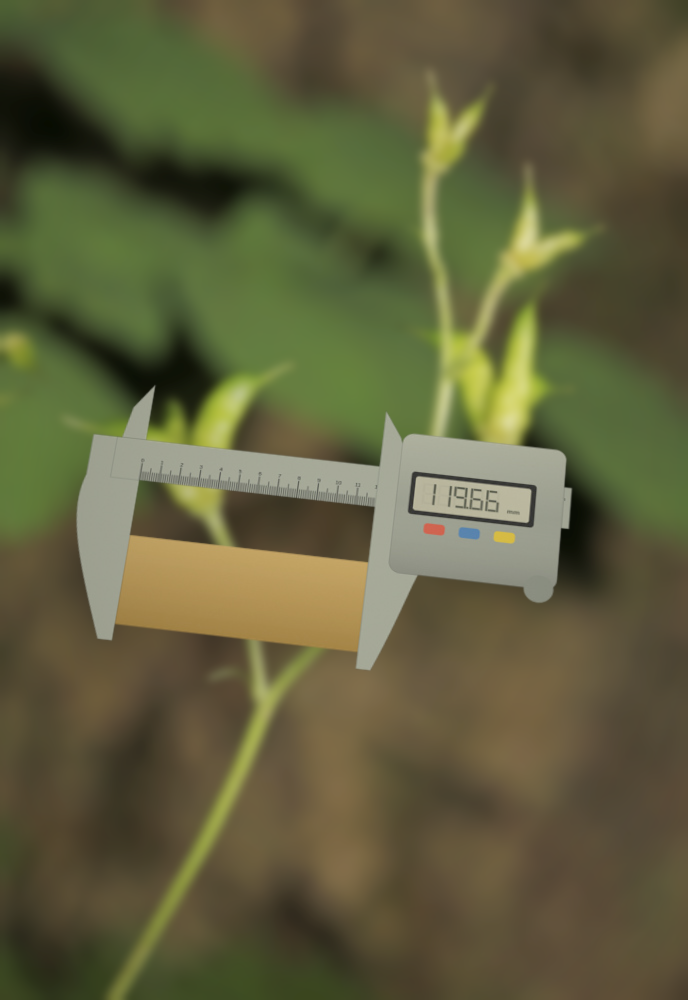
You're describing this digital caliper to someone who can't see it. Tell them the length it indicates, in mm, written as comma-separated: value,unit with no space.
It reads 119.66,mm
